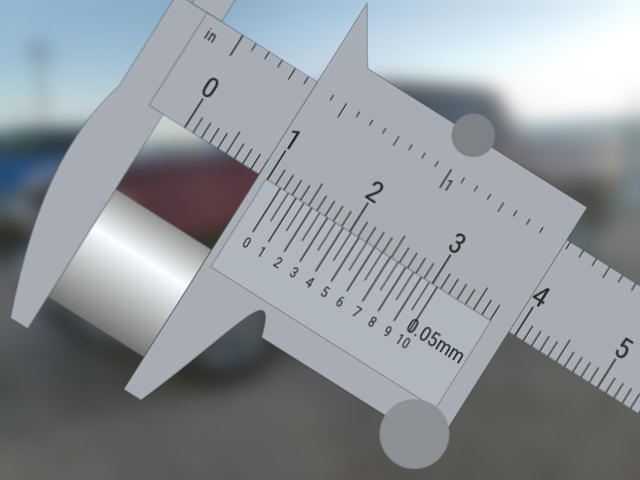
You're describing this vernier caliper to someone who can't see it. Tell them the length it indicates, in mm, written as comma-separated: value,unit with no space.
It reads 11.6,mm
